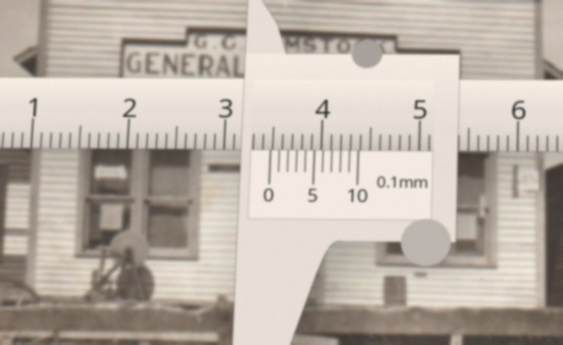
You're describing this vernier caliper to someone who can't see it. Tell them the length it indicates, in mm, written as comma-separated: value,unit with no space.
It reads 34.8,mm
